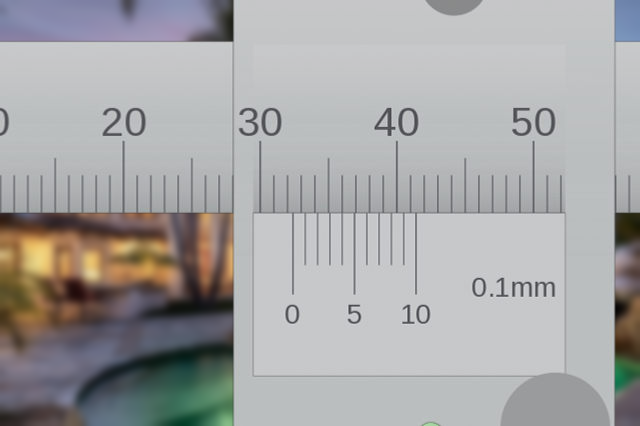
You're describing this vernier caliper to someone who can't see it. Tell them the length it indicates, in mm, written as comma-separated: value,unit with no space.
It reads 32.4,mm
